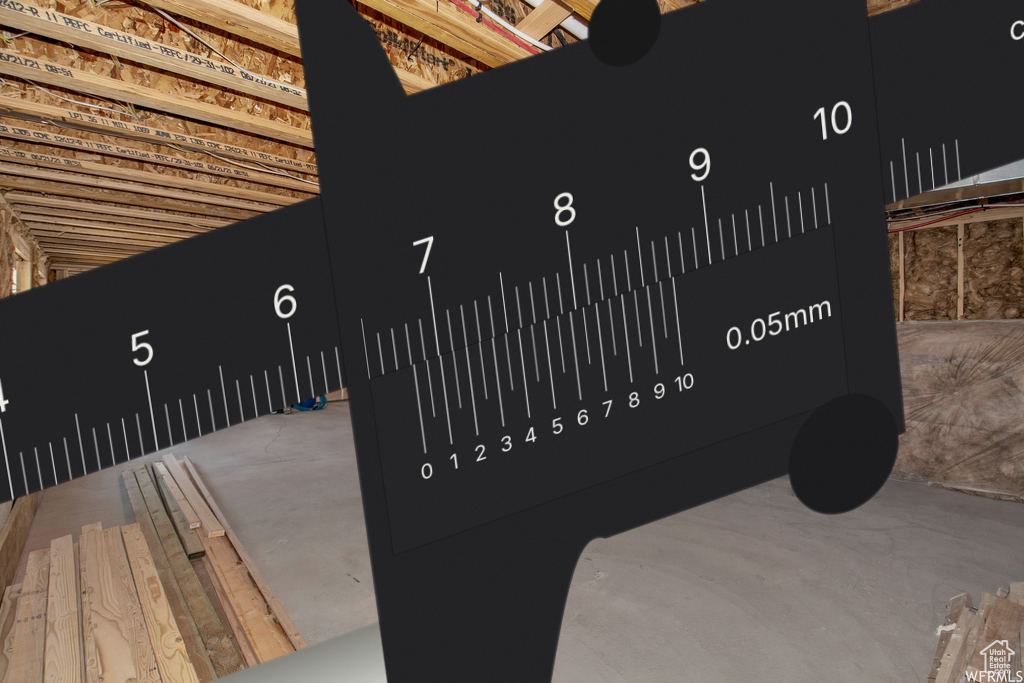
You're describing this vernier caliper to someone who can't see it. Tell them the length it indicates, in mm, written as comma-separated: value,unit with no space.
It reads 68.2,mm
